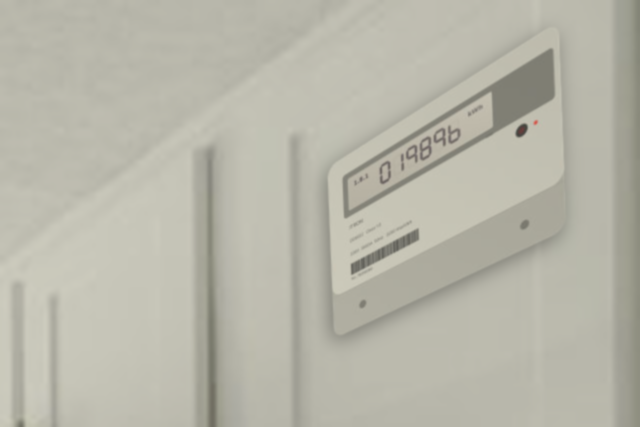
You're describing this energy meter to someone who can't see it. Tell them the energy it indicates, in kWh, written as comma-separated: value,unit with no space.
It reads 19896,kWh
